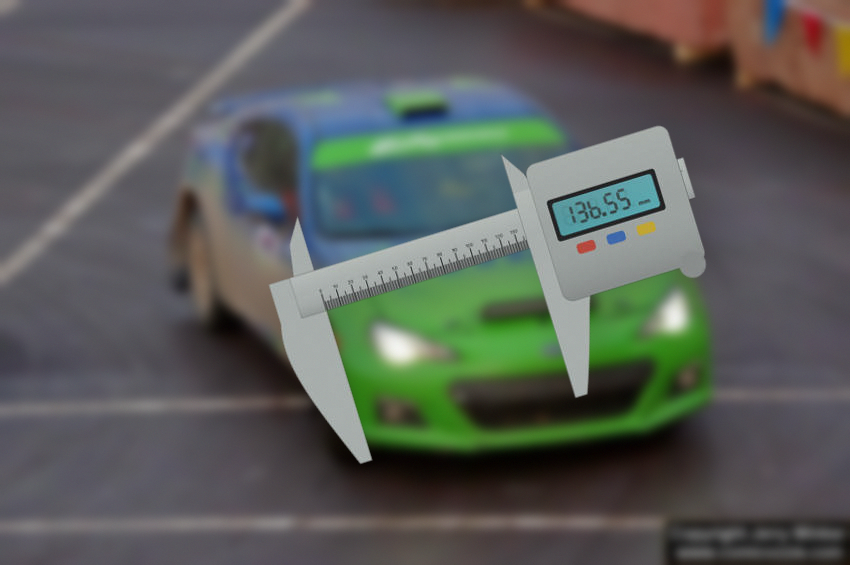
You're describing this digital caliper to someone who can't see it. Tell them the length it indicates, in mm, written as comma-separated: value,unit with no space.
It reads 136.55,mm
